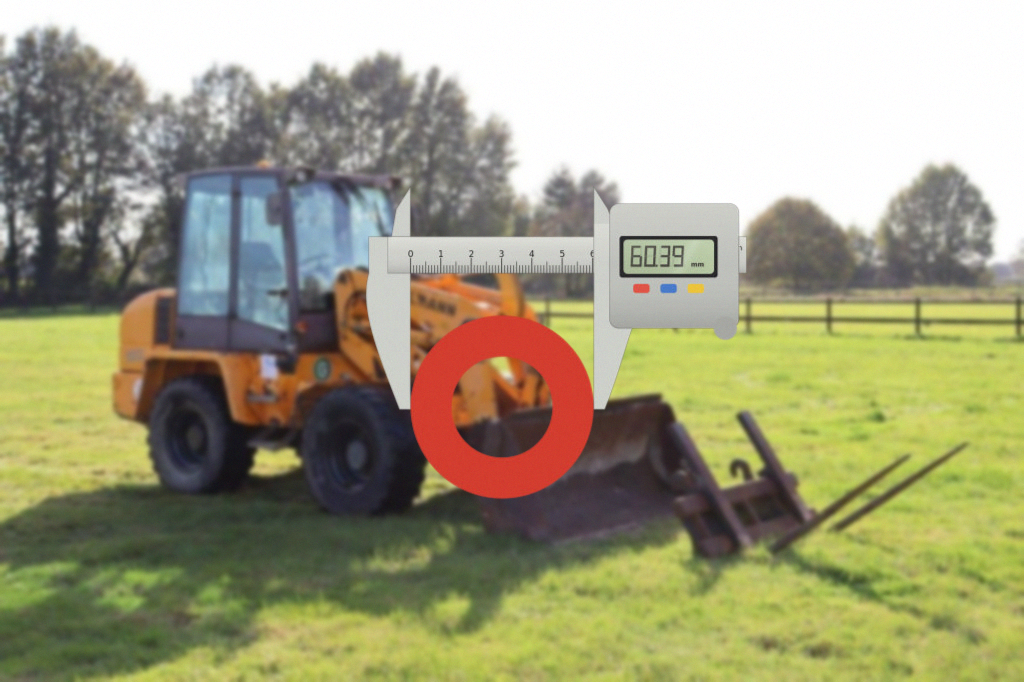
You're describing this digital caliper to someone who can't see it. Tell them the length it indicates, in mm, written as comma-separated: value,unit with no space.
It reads 60.39,mm
